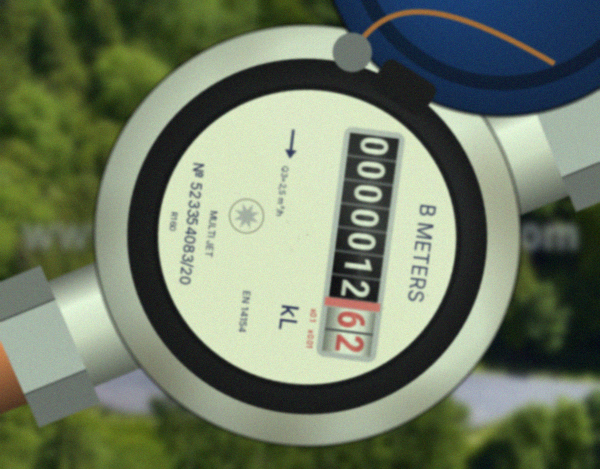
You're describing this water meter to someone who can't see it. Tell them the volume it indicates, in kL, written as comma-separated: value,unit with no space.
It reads 12.62,kL
